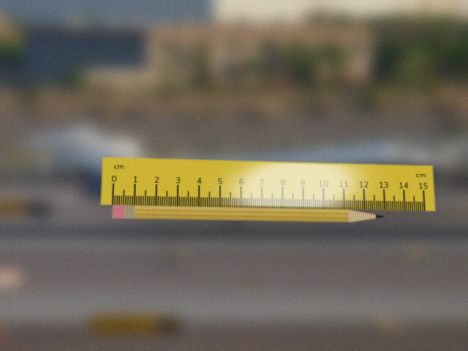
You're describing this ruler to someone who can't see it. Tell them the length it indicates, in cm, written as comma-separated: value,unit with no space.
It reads 13,cm
